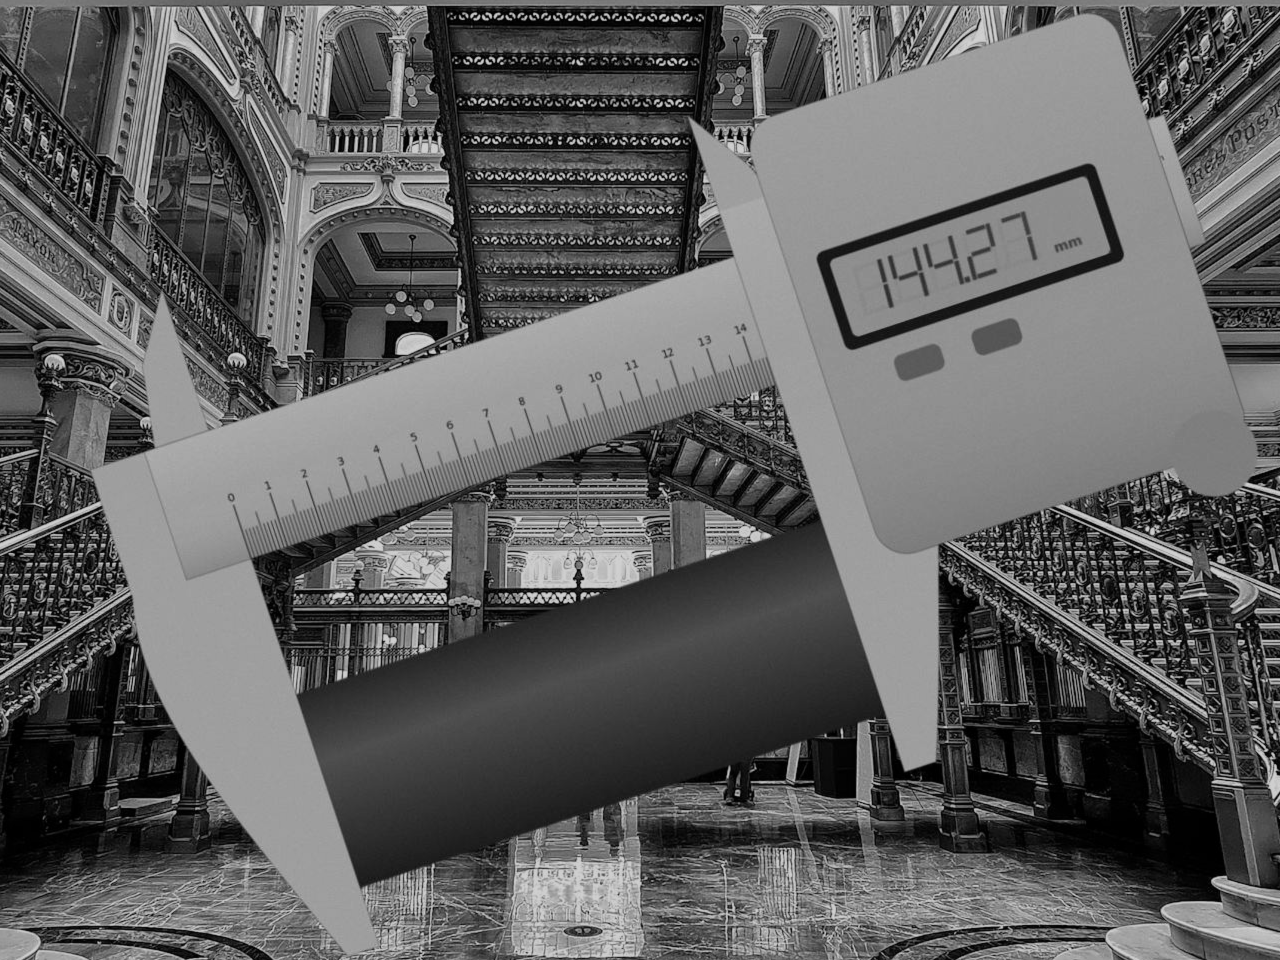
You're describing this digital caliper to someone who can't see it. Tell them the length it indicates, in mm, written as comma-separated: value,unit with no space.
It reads 144.27,mm
